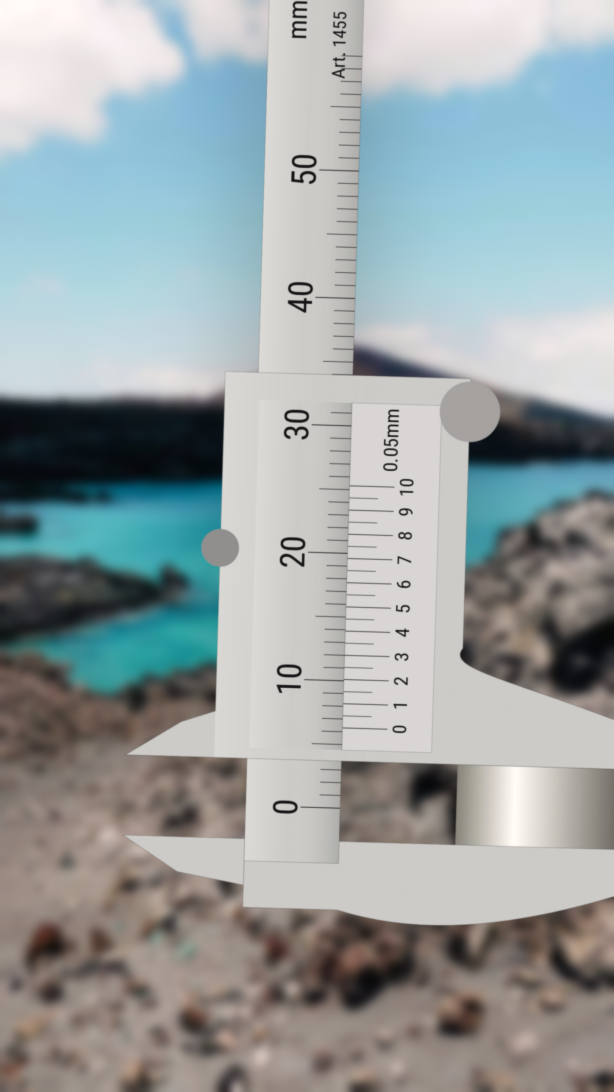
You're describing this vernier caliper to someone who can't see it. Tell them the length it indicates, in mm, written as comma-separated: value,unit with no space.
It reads 6.3,mm
